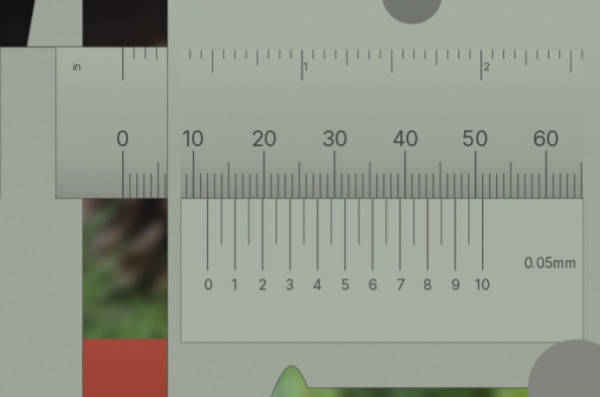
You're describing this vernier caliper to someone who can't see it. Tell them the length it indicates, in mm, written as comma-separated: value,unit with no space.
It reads 12.0,mm
